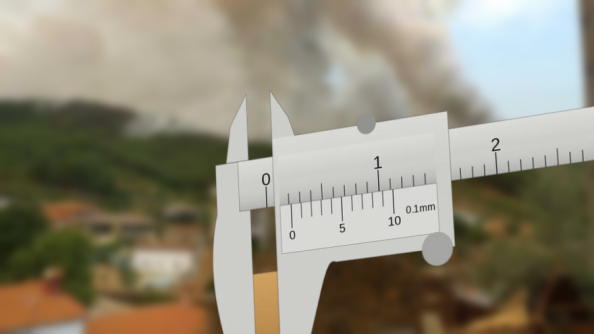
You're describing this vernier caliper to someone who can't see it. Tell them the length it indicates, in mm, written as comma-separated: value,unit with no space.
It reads 2.2,mm
